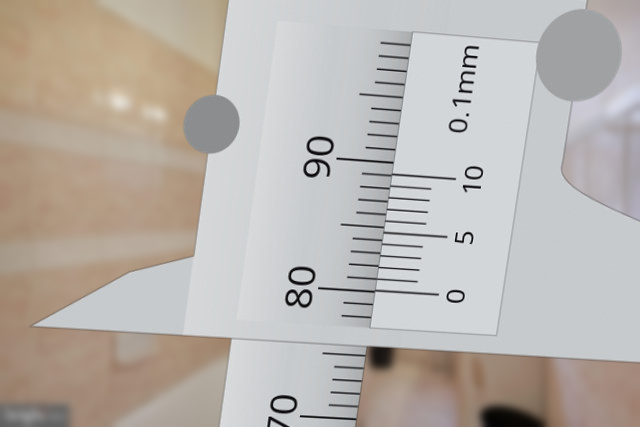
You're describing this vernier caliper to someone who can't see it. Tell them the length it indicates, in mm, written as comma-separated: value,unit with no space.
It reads 80.1,mm
